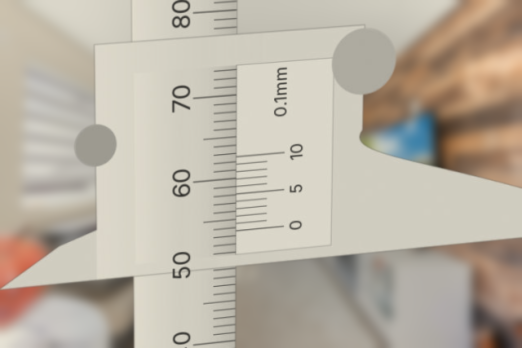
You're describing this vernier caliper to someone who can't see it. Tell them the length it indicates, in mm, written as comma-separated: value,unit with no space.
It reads 53.6,mm
